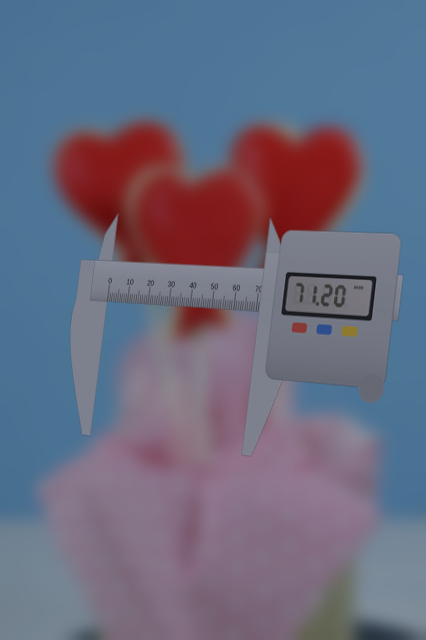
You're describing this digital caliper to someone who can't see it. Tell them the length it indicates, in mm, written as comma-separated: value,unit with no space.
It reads 71.20,mm
